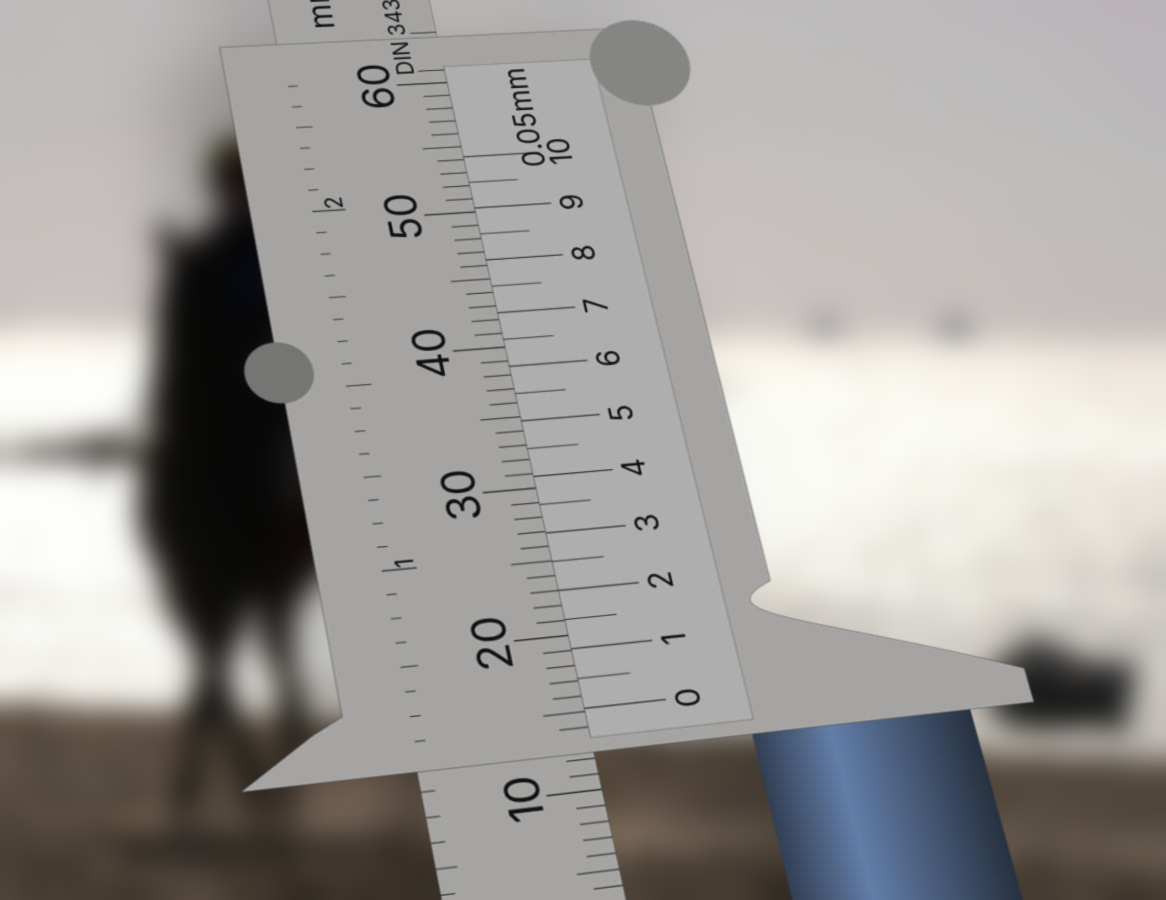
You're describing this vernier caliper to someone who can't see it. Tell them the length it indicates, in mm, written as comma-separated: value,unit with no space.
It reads 15.2,mm
